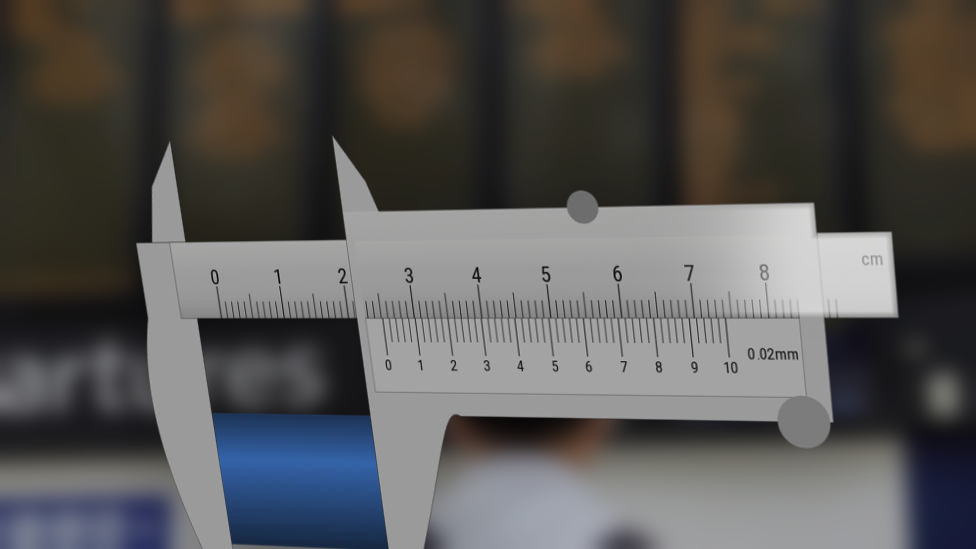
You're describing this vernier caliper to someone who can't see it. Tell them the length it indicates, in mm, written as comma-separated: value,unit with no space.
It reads 25.2,mm
